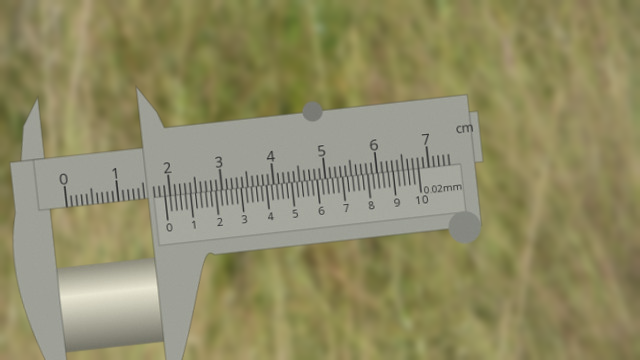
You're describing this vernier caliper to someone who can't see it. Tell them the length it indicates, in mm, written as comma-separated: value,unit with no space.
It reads 19.0,mm
